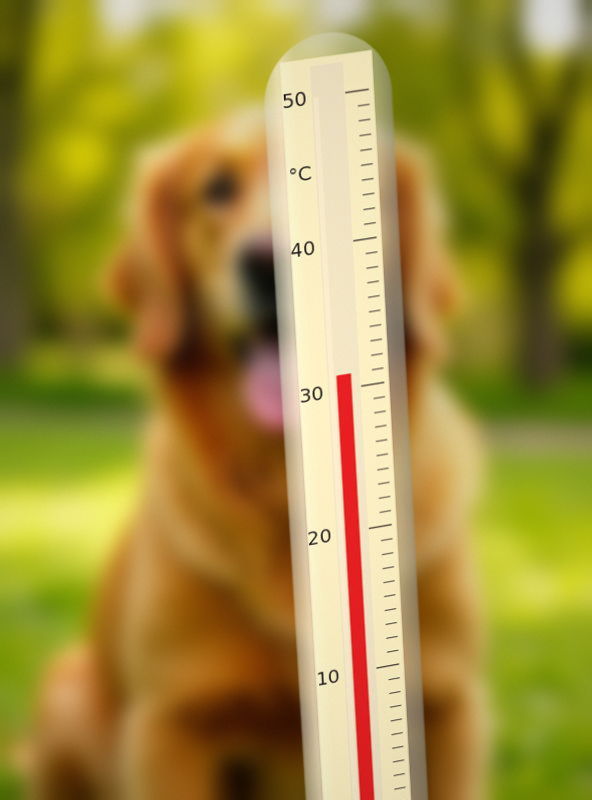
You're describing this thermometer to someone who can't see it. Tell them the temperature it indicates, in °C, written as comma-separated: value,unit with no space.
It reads 31,°C
